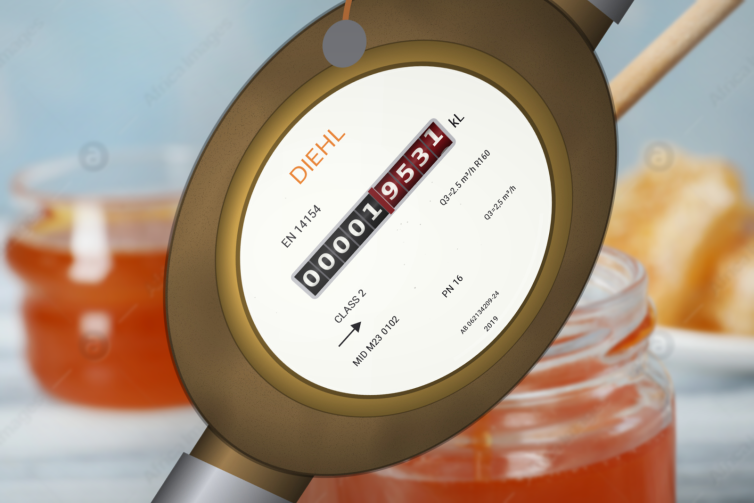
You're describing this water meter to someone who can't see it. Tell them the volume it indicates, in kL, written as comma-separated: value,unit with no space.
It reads 1.9531,kL
